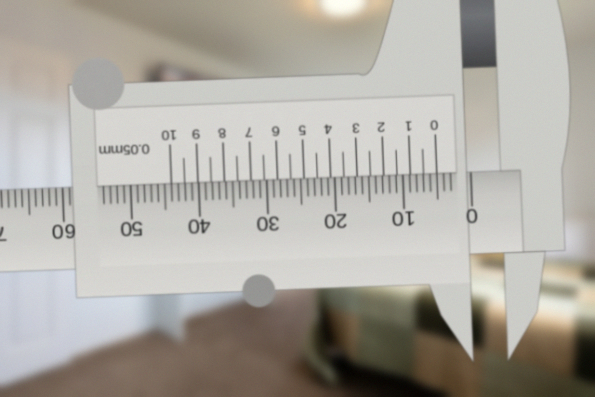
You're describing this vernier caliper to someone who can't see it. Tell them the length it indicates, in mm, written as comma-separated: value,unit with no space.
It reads 5.0,mm
